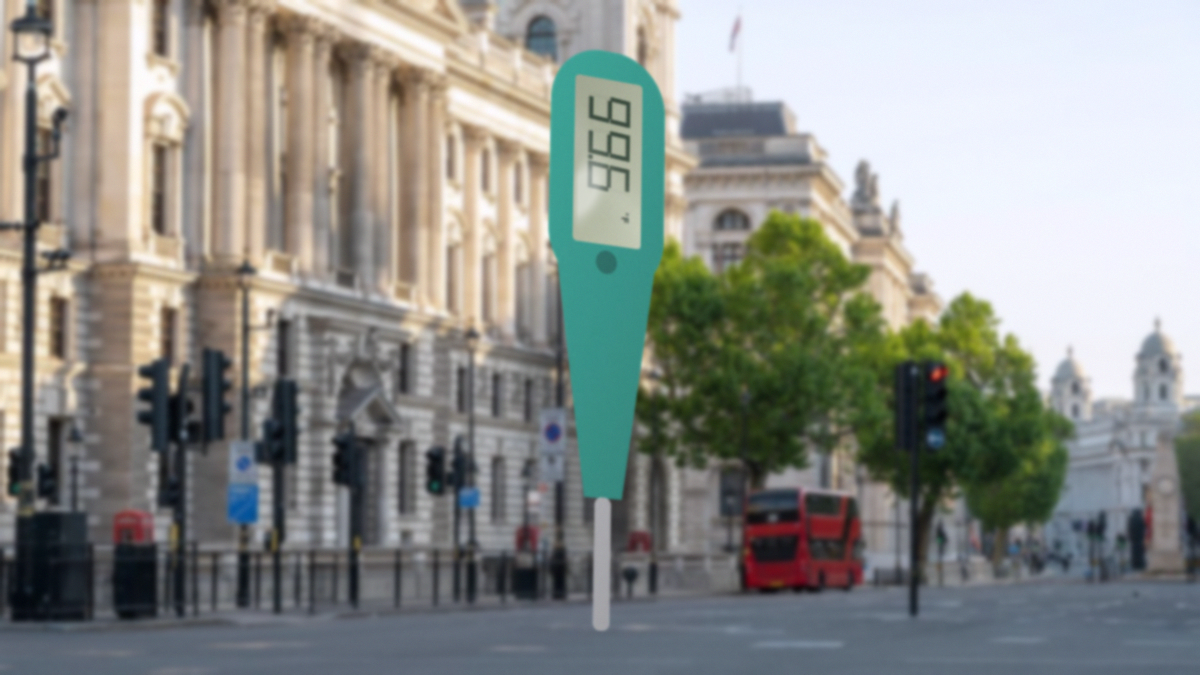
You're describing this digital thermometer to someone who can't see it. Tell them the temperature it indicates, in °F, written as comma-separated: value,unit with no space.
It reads 99.6,°F
